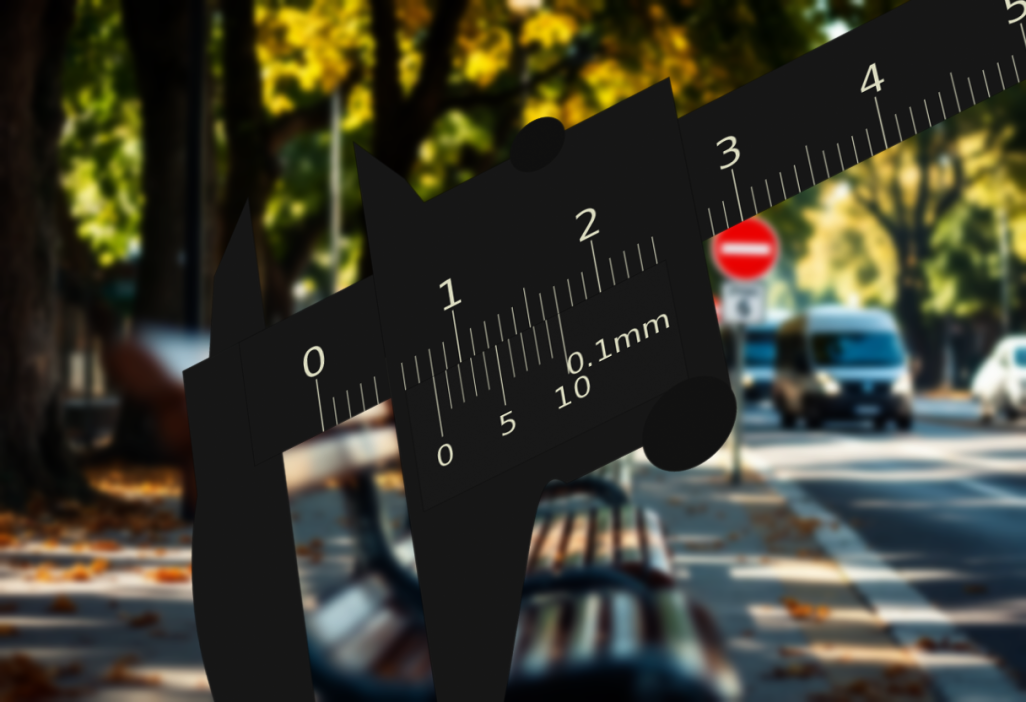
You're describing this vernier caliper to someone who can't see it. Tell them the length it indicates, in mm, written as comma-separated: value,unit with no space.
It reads 8.0,mm
